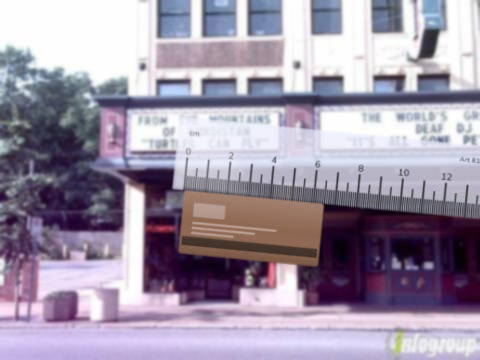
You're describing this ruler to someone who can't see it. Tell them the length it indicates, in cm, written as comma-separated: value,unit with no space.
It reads 6.5,cm
